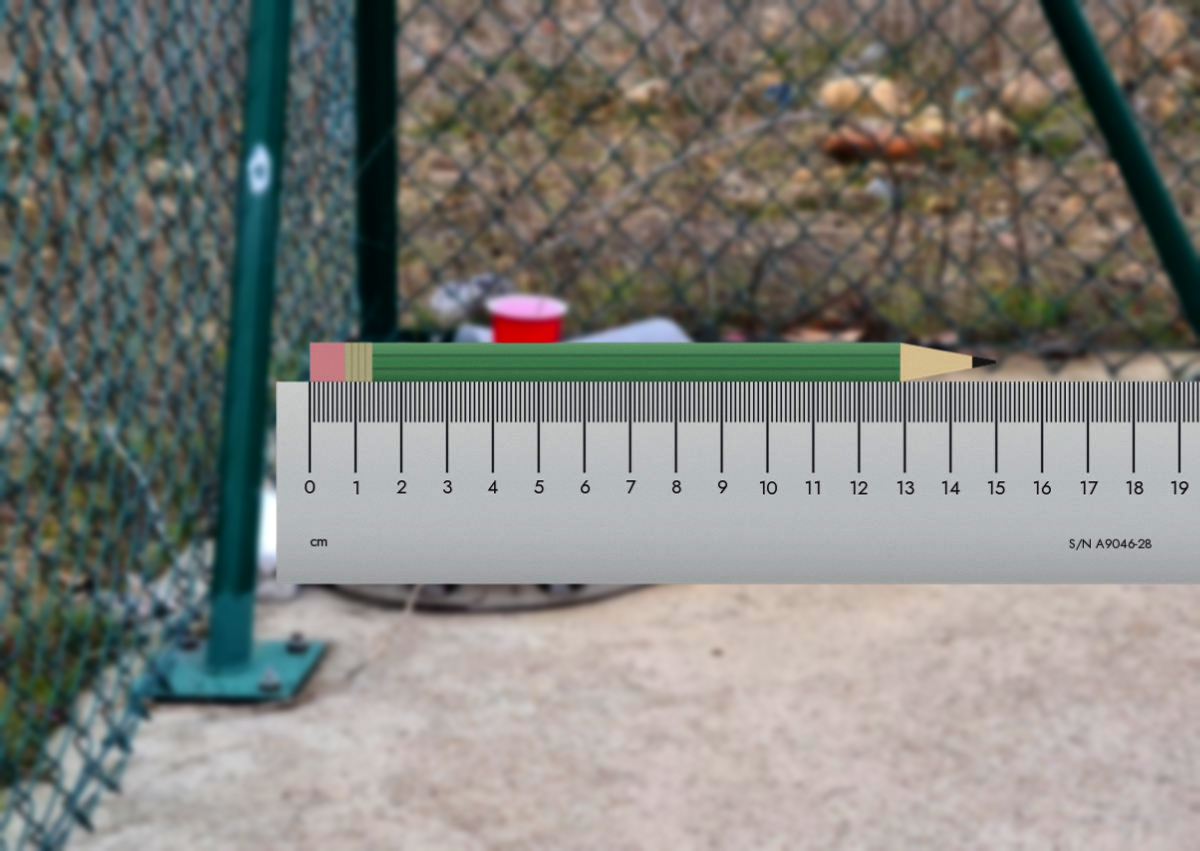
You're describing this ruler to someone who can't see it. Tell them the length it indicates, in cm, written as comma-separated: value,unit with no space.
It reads 15,cm
